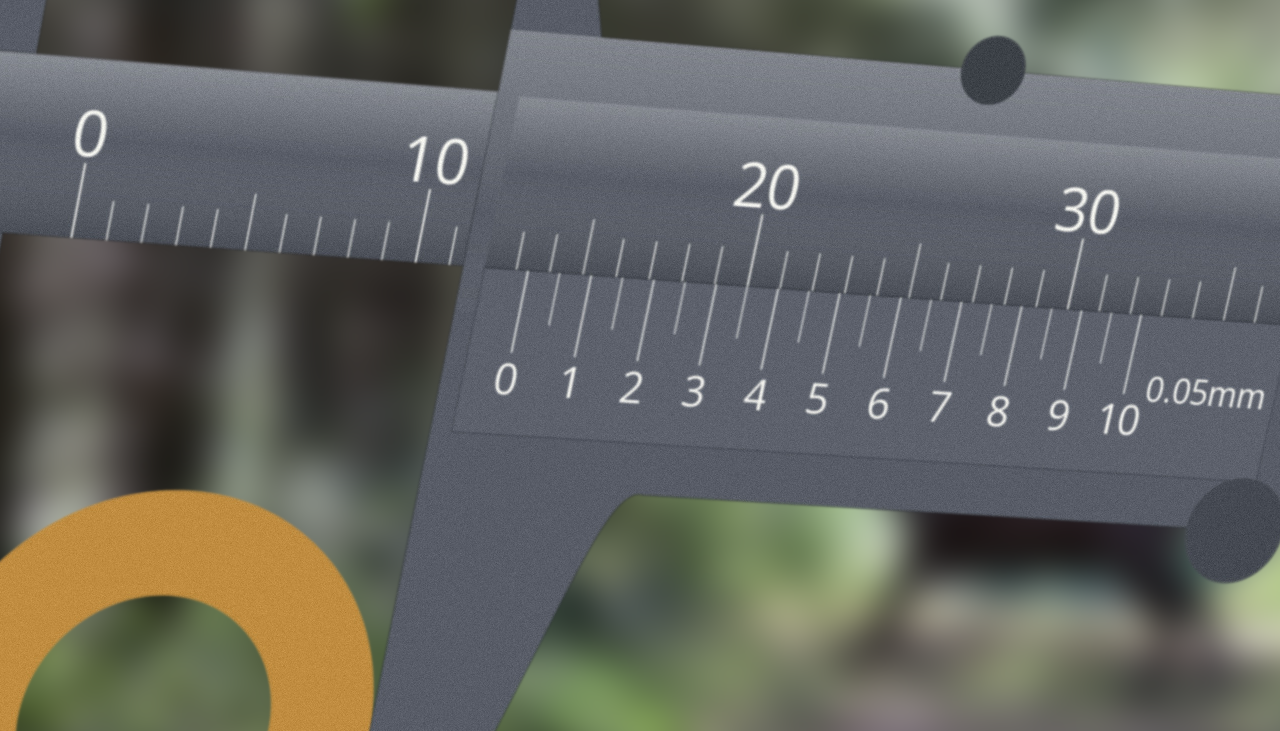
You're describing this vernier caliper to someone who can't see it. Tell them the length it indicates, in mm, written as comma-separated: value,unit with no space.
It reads 13.35,mm
